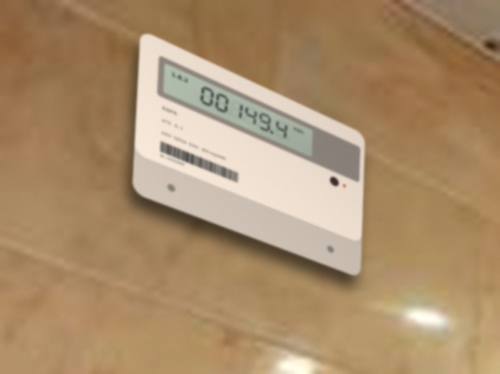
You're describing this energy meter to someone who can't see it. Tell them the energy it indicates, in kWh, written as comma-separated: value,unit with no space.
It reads 149.4,kWh
